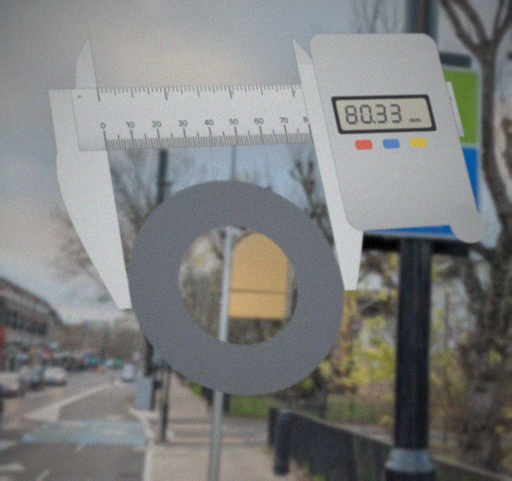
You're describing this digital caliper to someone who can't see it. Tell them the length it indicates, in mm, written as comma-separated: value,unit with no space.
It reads 80.33,mm
